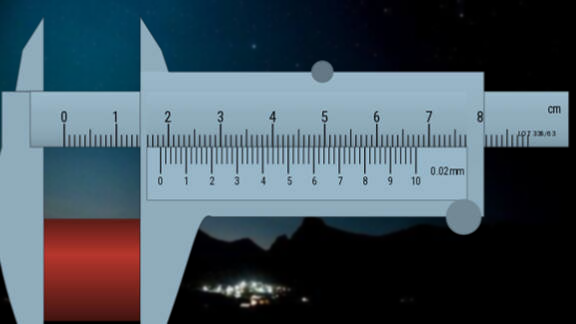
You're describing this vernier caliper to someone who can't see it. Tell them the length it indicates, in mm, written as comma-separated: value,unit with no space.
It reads 18.5,mm
